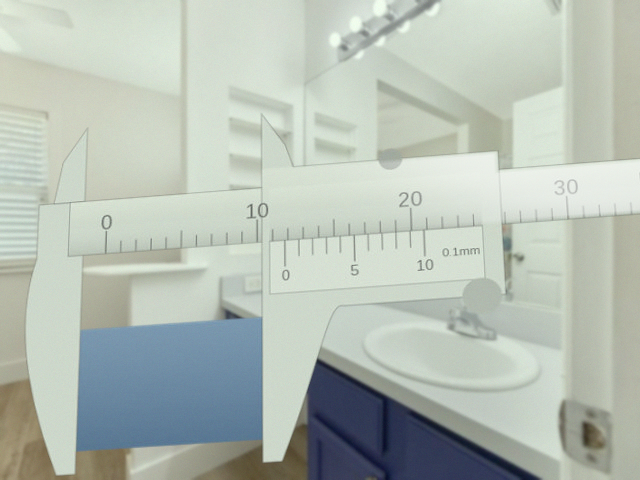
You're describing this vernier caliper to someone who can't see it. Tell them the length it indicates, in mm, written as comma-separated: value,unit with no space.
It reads 11.8,mm
